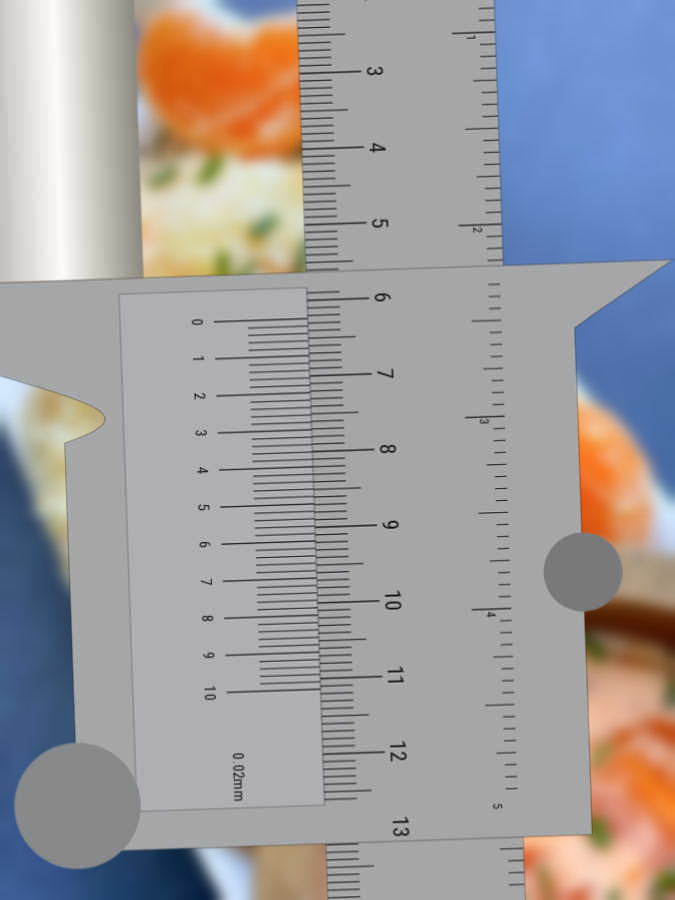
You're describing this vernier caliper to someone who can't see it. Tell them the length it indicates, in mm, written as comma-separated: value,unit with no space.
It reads 62.4,mm
